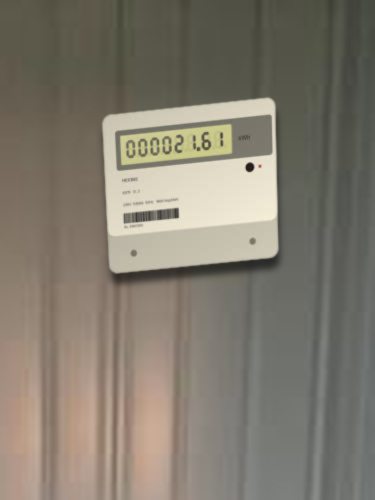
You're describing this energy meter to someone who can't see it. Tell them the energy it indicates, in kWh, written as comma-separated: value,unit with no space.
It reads 21.61,kWh
